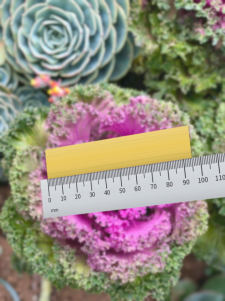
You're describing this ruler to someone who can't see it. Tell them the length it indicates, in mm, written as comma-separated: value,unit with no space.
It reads 95,mm
